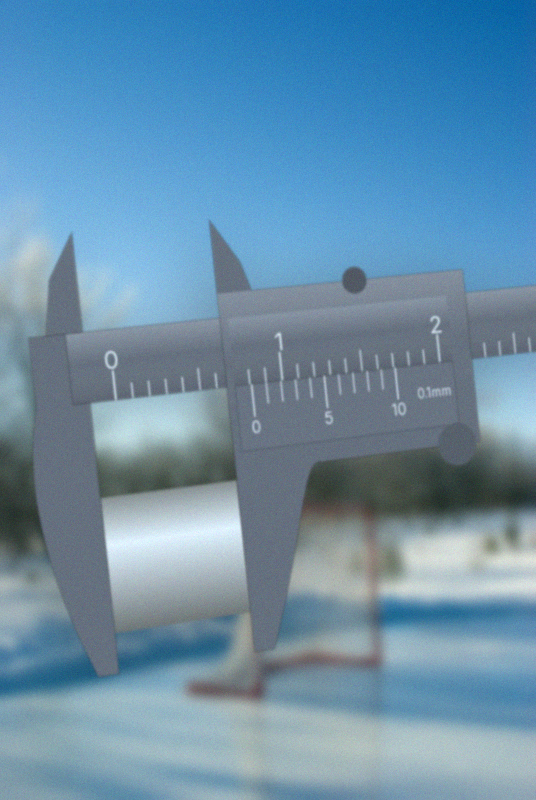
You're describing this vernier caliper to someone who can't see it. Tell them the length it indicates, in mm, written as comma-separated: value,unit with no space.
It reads 8.1,mm
